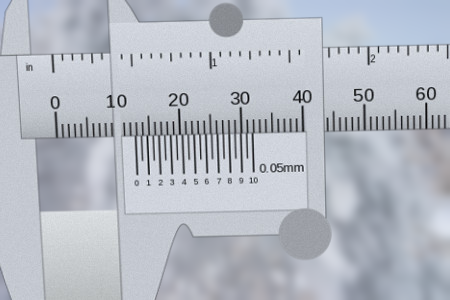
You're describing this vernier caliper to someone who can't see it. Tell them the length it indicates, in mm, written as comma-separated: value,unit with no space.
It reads 12.8,mm
